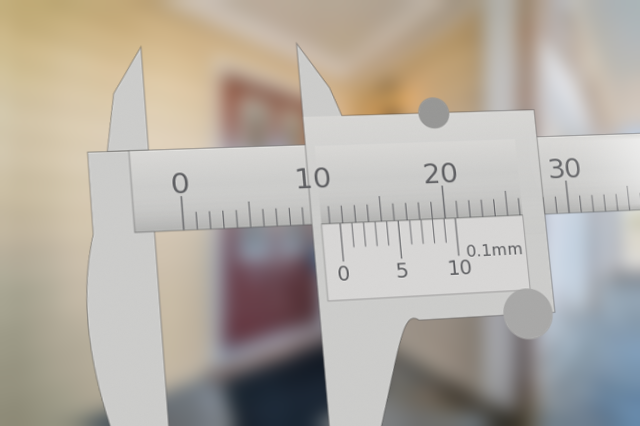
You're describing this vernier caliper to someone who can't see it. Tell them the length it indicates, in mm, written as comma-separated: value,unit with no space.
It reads 11.8,mm
